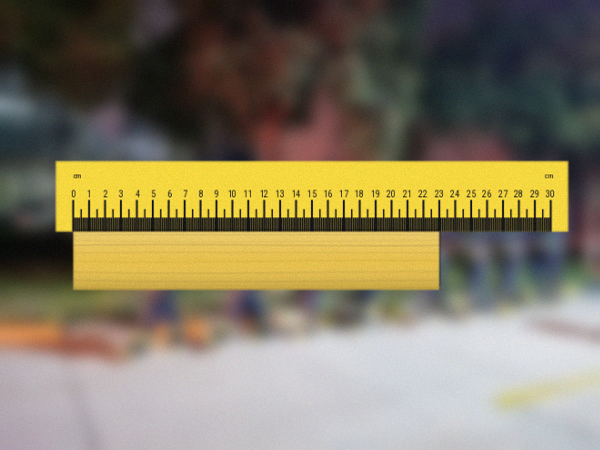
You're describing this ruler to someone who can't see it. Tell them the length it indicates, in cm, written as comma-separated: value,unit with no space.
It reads 23,cm
